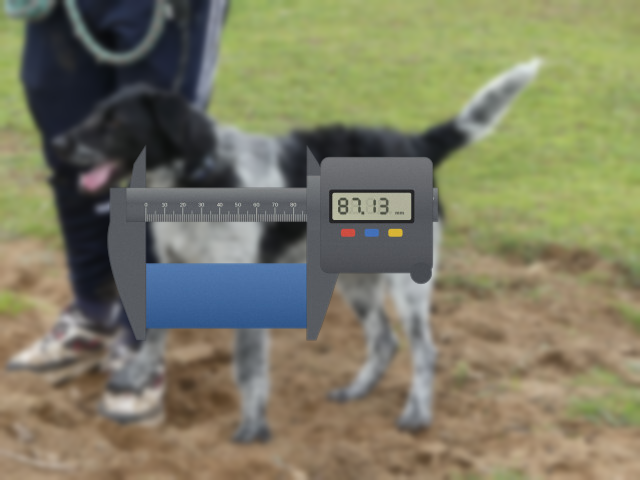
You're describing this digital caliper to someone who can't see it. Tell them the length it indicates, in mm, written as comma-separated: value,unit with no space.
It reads 87.13,mm
